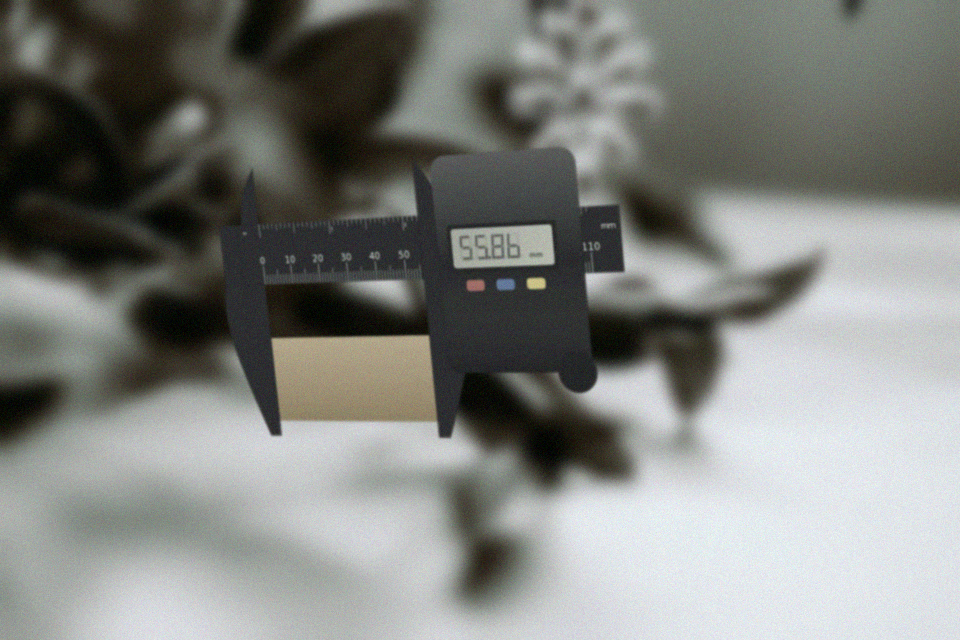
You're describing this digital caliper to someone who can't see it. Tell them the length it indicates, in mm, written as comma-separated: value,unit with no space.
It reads 55.86,mm
